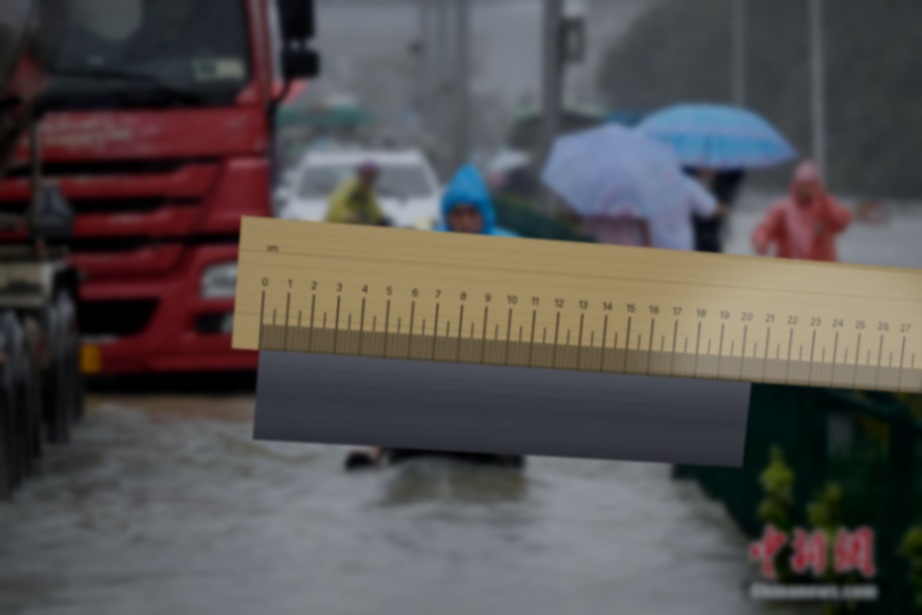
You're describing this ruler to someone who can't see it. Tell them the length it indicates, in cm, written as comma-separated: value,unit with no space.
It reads 20.5,cm
